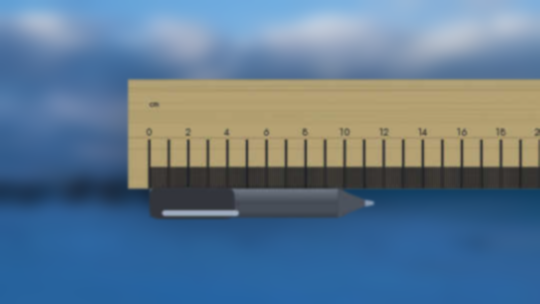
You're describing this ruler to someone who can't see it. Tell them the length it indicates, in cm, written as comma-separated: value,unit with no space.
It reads 11.5,cm
